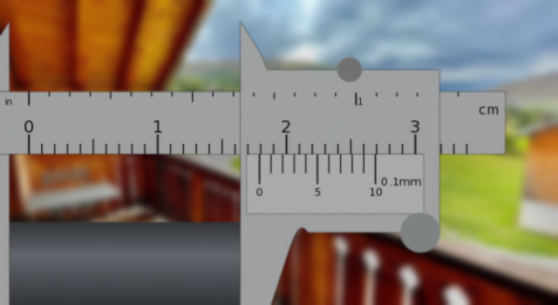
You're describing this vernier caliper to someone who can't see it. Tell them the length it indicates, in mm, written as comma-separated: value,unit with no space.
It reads 17.9,mm
